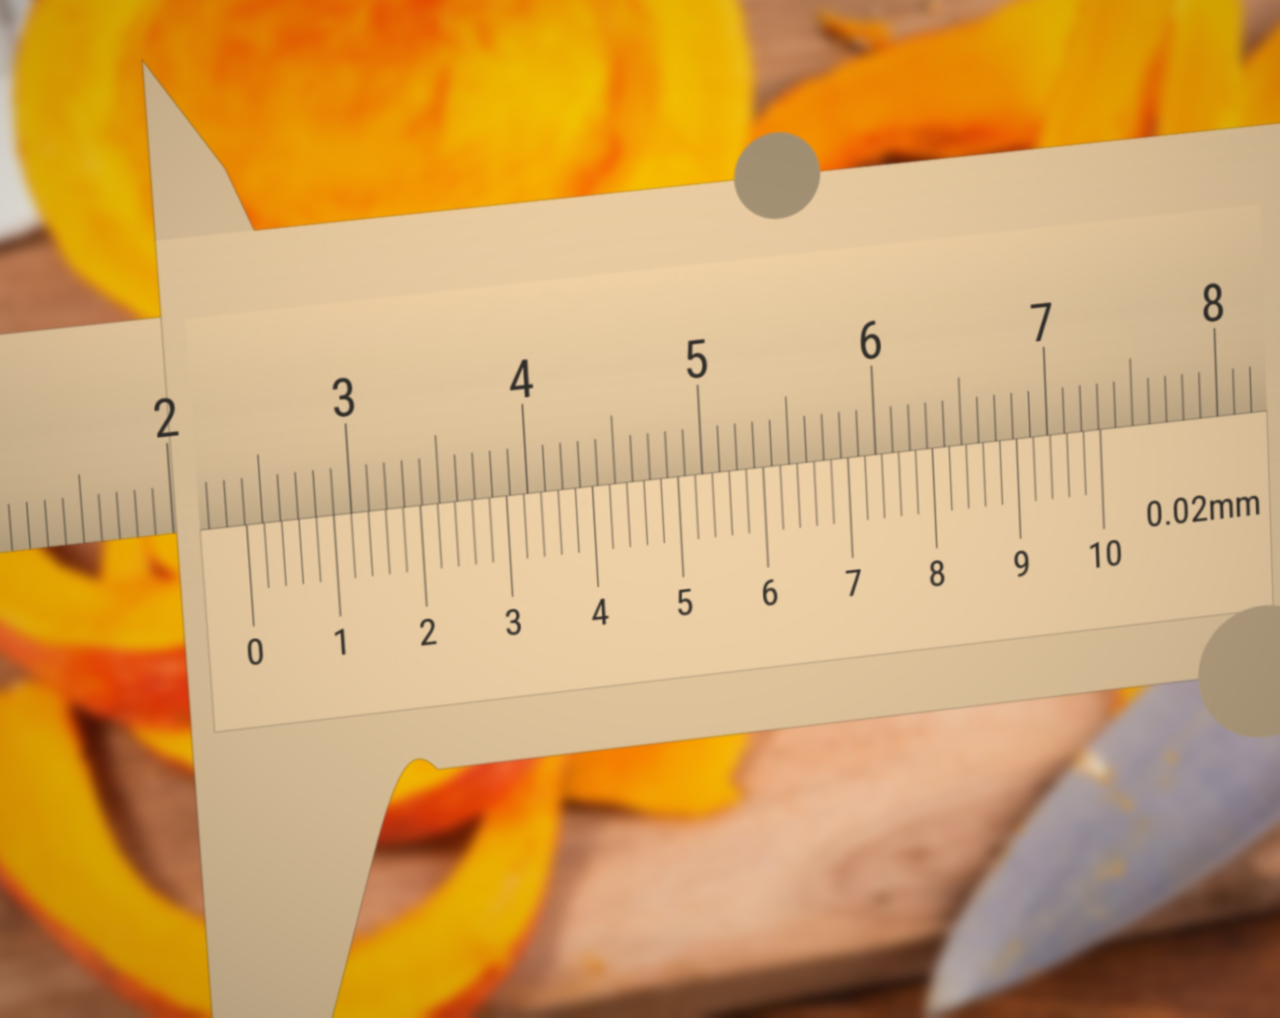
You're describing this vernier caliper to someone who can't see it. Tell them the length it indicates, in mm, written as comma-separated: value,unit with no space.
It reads 24.1,mm
